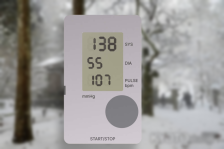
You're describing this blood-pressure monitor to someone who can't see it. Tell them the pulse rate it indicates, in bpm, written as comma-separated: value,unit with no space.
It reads 107,bpm
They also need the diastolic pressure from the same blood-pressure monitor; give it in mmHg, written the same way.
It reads 55,mmHg
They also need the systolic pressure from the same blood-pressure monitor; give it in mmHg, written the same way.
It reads 138,mmHg
